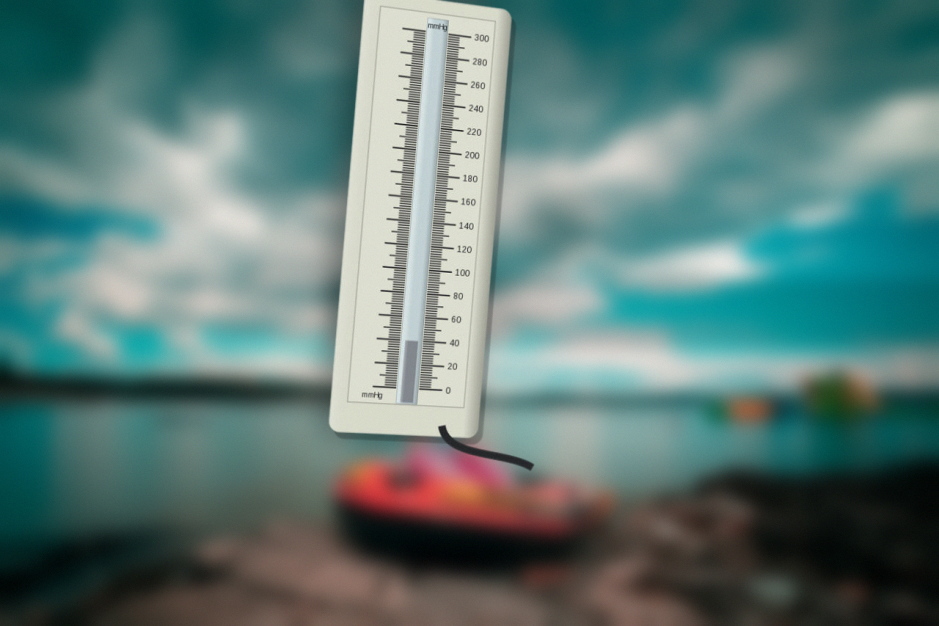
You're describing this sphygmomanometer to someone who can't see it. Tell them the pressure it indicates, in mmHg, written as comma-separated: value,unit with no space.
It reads 40,mmHg
